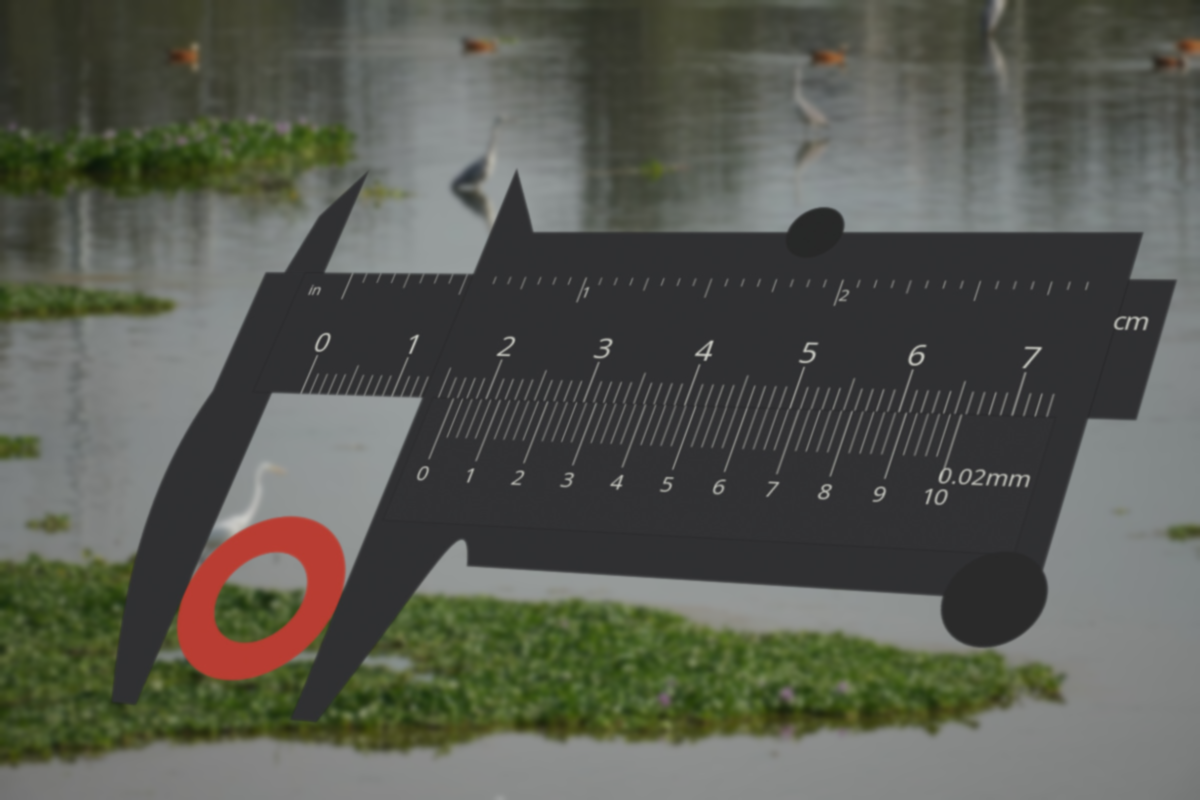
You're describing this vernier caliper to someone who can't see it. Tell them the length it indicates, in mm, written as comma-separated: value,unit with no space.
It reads 16.6,mm
